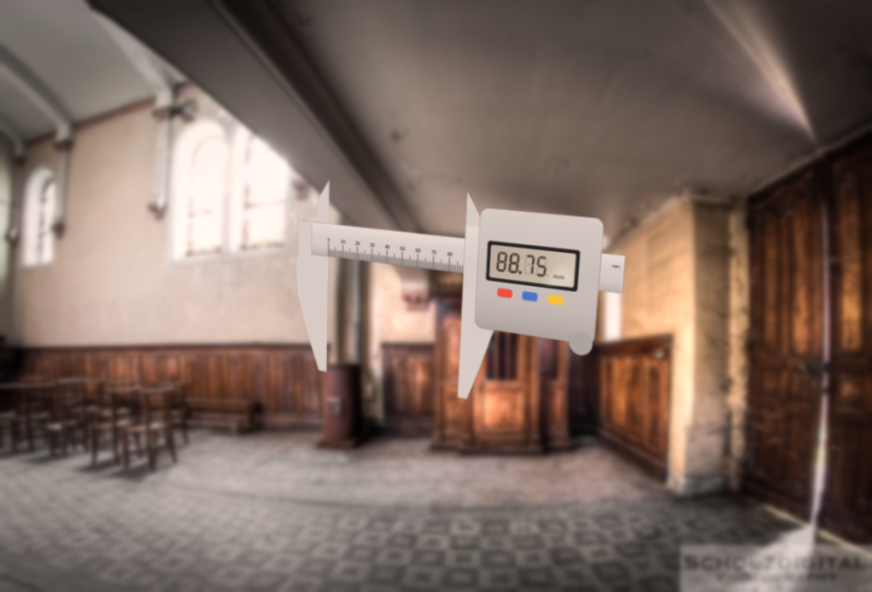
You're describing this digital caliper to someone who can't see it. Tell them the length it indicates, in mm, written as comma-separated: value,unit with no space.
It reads 88.75,mm
